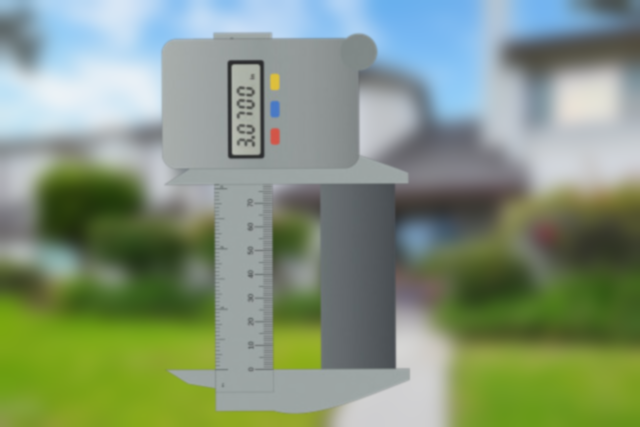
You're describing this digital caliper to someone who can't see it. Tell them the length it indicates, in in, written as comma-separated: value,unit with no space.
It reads 3.0700,in
